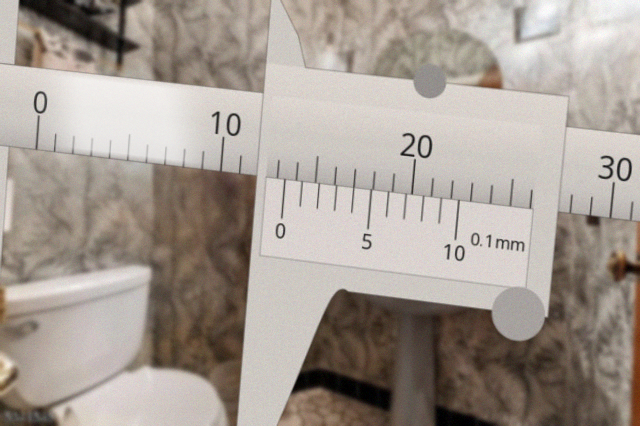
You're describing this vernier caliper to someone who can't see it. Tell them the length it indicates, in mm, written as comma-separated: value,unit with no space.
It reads 13.4,mm
